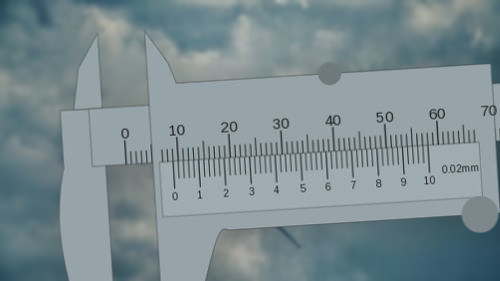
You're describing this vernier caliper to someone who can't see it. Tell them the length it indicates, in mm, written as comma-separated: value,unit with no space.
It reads 9.0,mm
